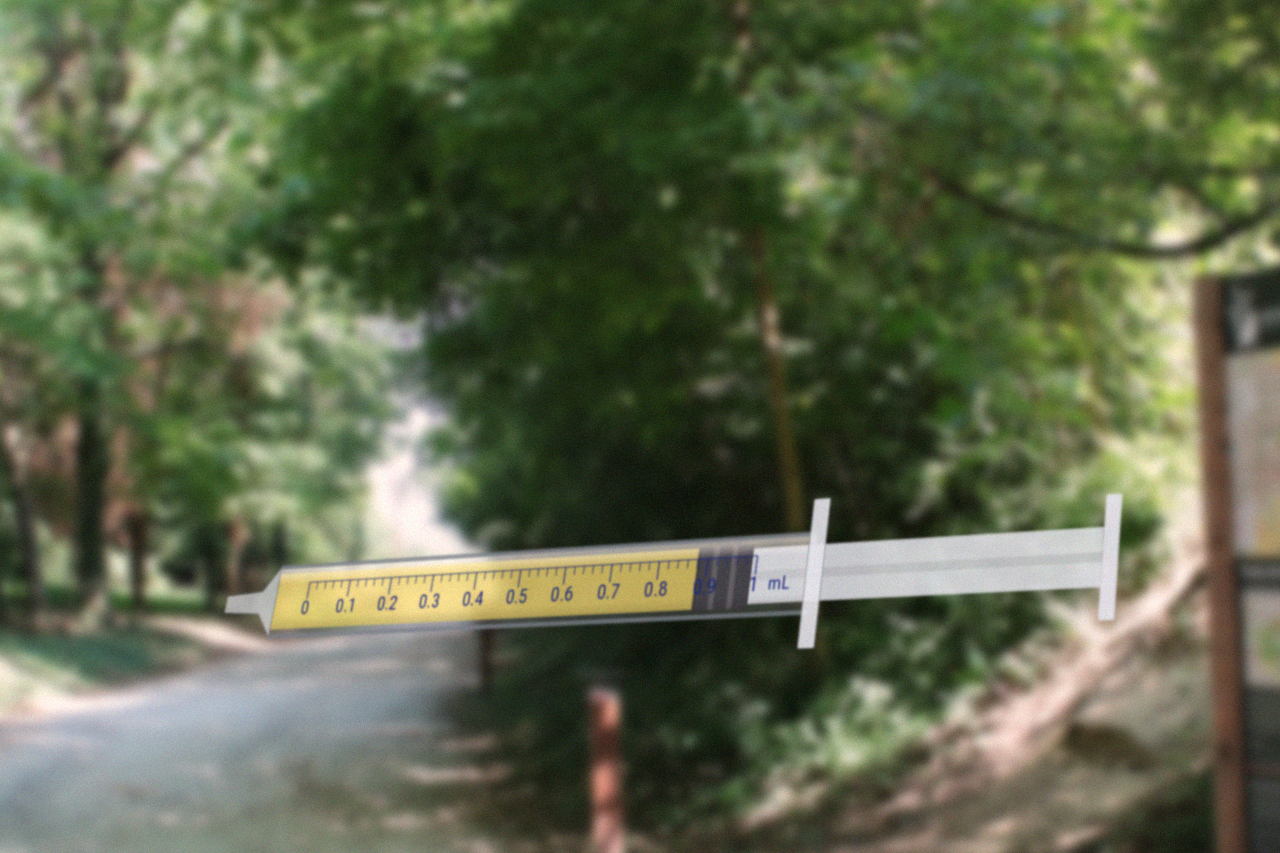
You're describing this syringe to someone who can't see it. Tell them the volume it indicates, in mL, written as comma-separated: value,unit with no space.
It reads 0.88,mL
